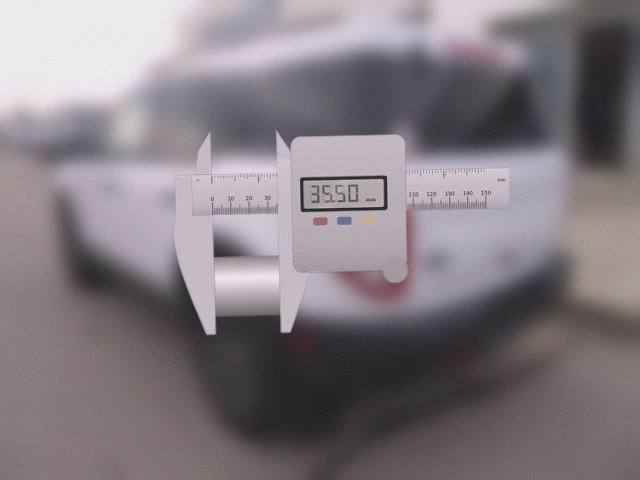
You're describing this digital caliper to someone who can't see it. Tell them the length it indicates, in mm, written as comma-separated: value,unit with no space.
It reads 35.50,mm
